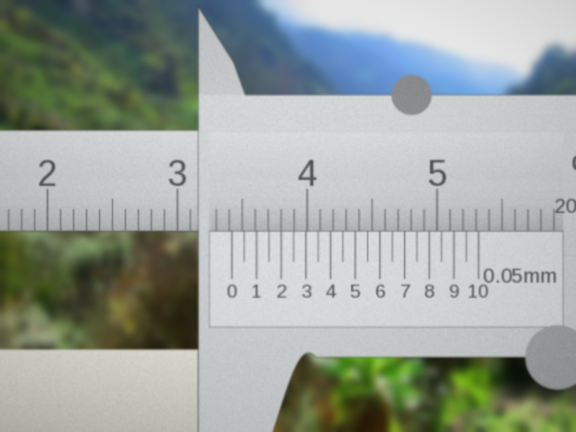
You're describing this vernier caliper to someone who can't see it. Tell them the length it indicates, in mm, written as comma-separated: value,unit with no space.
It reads 34.2,mm
